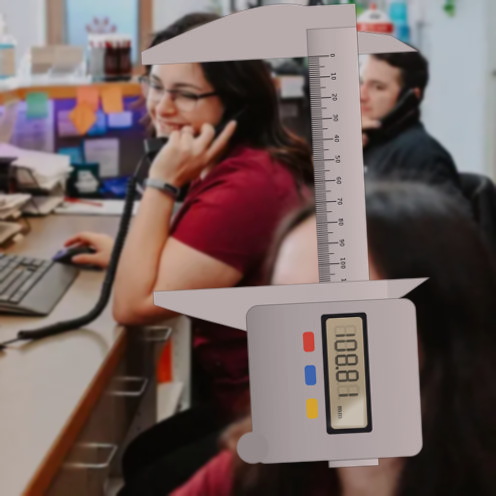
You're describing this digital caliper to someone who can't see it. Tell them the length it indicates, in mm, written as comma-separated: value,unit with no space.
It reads 108.81,mm
